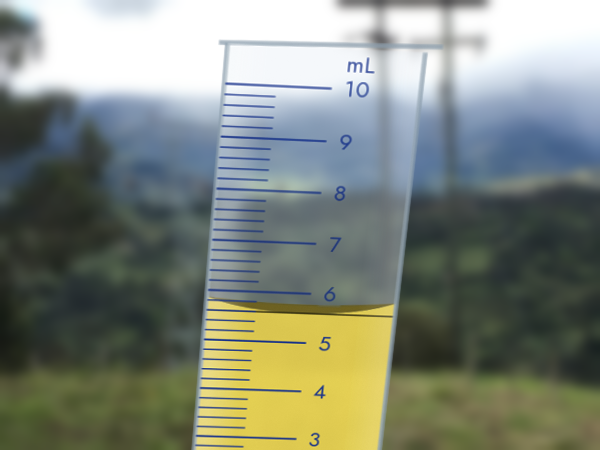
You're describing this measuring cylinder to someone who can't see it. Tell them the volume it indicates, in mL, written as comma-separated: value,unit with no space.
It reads 5.6,mL
